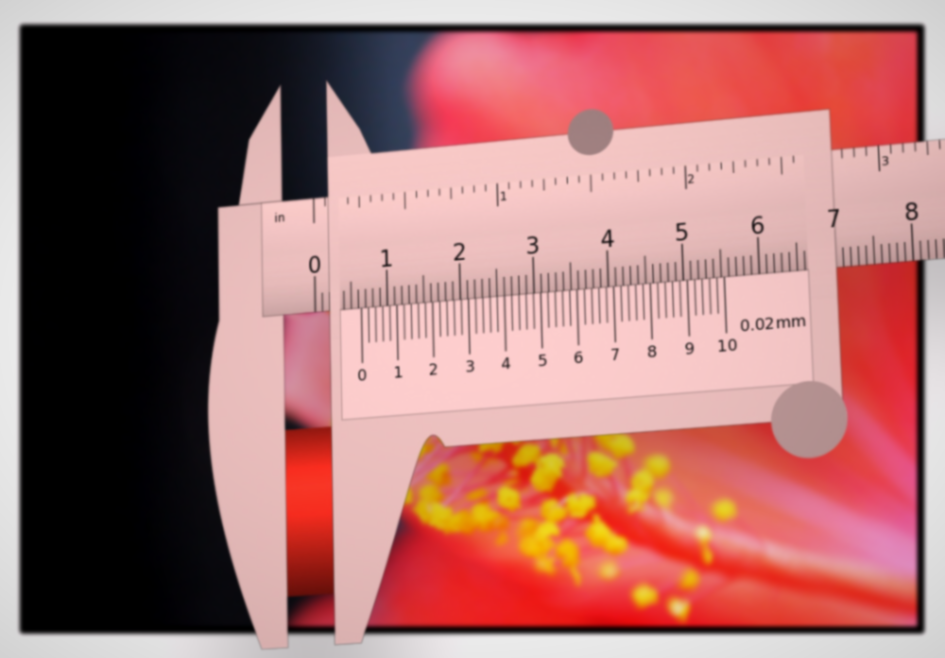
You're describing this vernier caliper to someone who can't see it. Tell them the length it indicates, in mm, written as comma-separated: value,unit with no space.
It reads 6.4,mm
